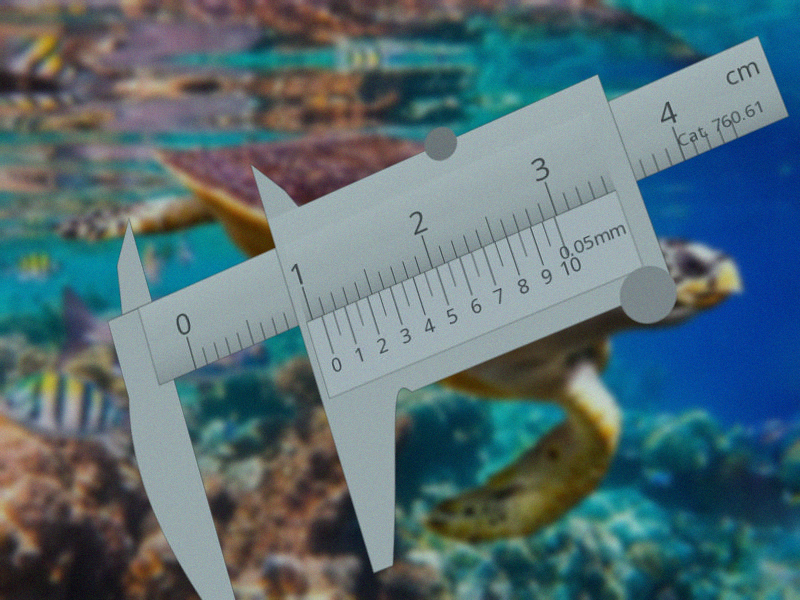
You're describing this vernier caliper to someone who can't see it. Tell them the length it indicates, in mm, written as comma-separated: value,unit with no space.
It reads 10.8,mm
